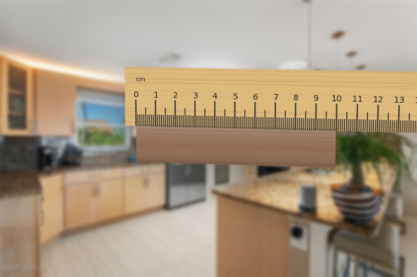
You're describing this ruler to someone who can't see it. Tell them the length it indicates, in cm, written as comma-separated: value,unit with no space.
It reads 10,cm
